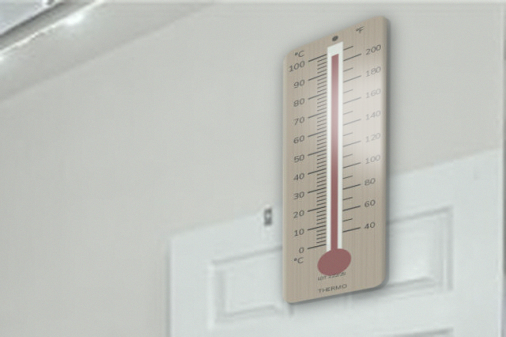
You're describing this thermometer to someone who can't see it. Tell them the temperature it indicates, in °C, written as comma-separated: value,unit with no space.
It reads 98,°C
